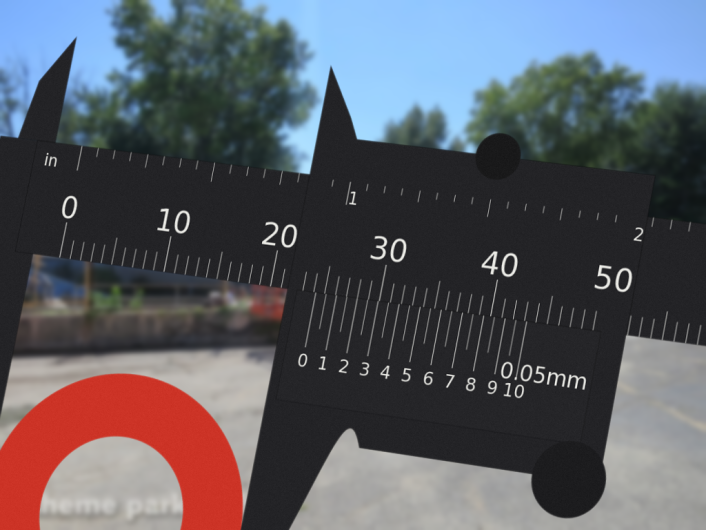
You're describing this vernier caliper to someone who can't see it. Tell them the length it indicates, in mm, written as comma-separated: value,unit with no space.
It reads 24.2,mm
